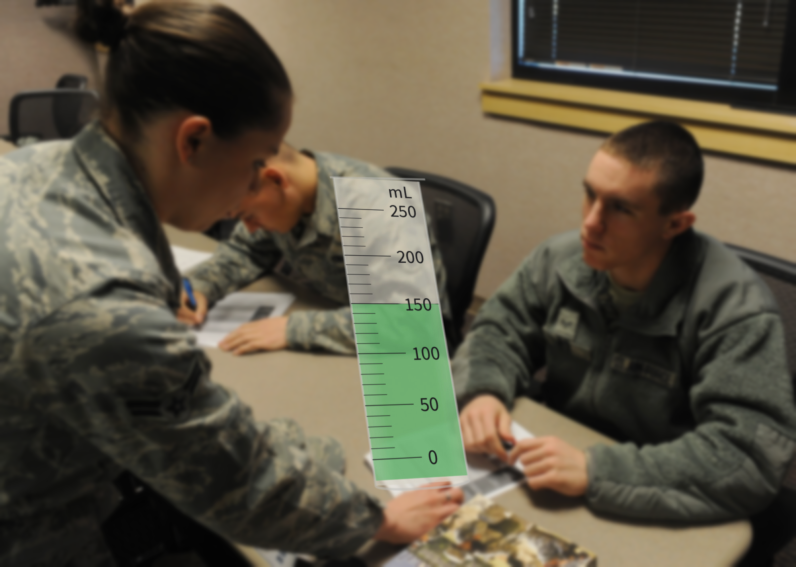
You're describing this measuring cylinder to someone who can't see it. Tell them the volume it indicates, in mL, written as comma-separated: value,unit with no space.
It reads 150,mL
